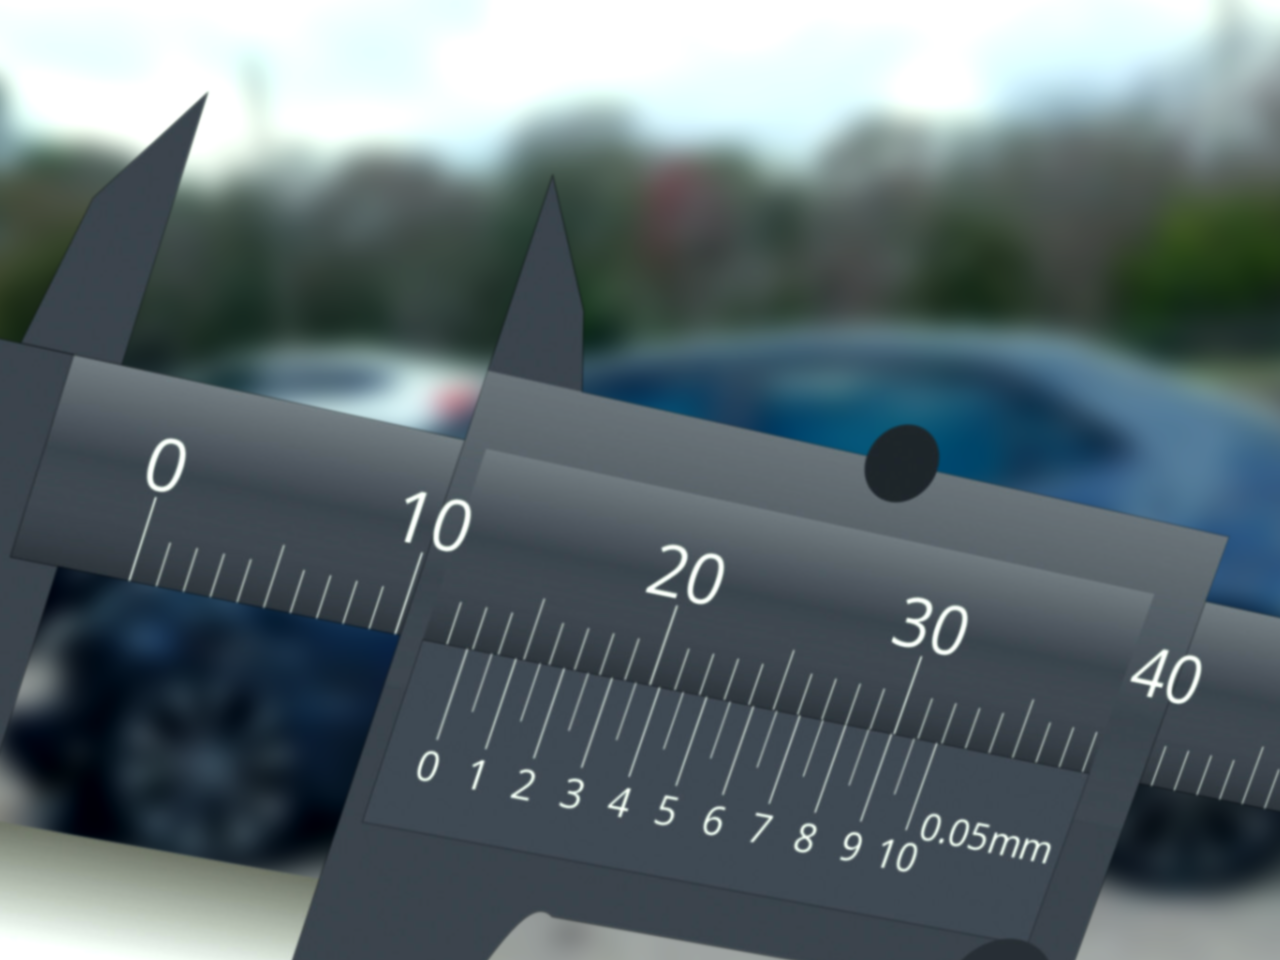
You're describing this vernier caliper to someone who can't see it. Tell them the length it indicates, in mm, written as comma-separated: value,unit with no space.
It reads 12.8,mm
